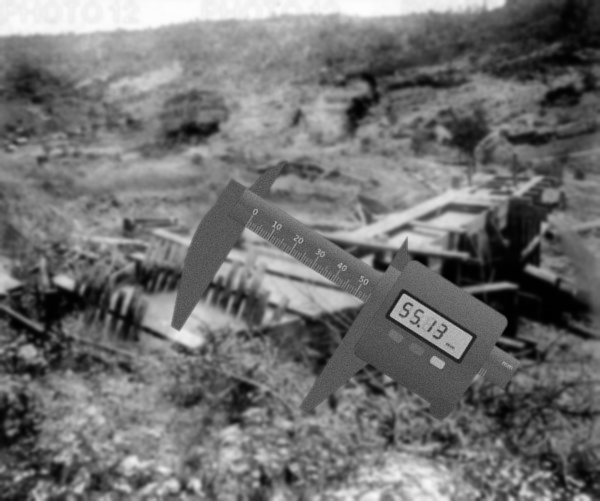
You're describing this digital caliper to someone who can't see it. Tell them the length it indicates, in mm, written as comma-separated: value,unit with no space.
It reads 55.13,mm
